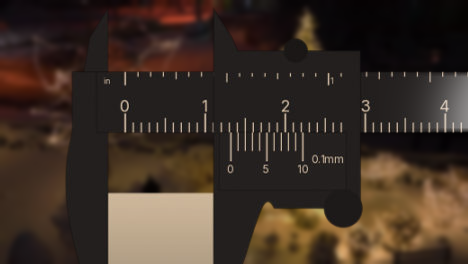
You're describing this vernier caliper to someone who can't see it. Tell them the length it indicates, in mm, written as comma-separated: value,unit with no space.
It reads 13.2,mm
